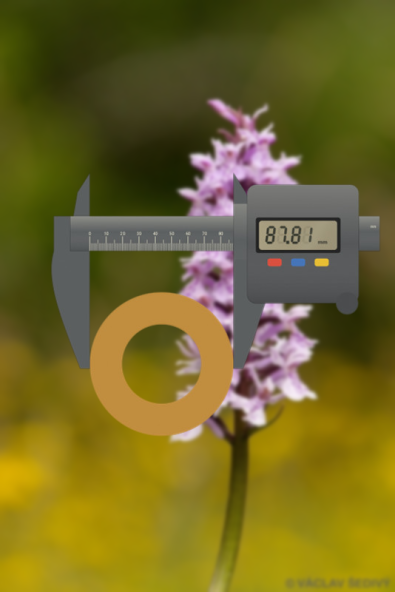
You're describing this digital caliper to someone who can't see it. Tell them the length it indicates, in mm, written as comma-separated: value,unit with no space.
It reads 87.81,mm
